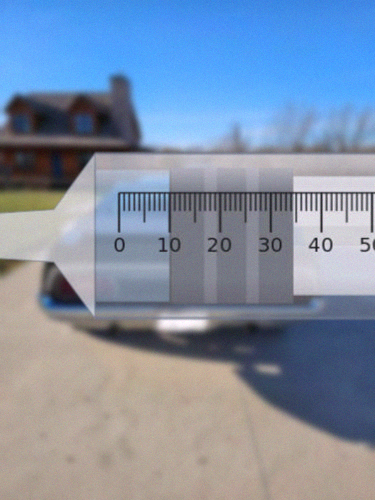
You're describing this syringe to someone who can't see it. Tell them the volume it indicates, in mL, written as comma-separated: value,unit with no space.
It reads 10,mL
